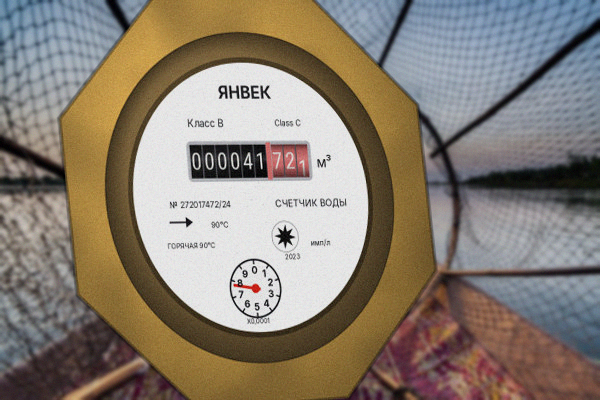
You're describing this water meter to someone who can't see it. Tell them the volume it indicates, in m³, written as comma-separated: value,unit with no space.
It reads 41.7207,m³
